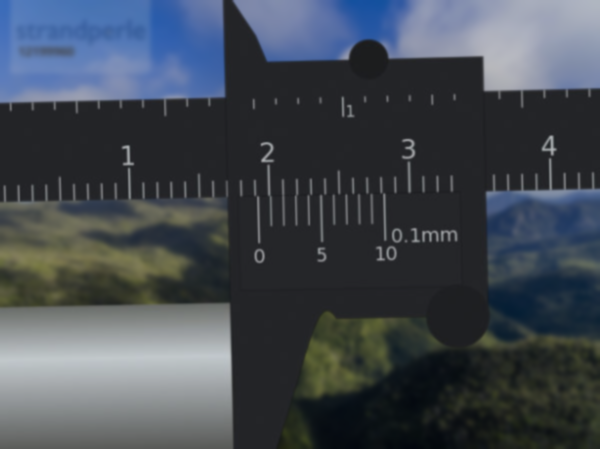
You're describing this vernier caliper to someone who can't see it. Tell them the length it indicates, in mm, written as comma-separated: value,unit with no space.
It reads 19.2,mm
